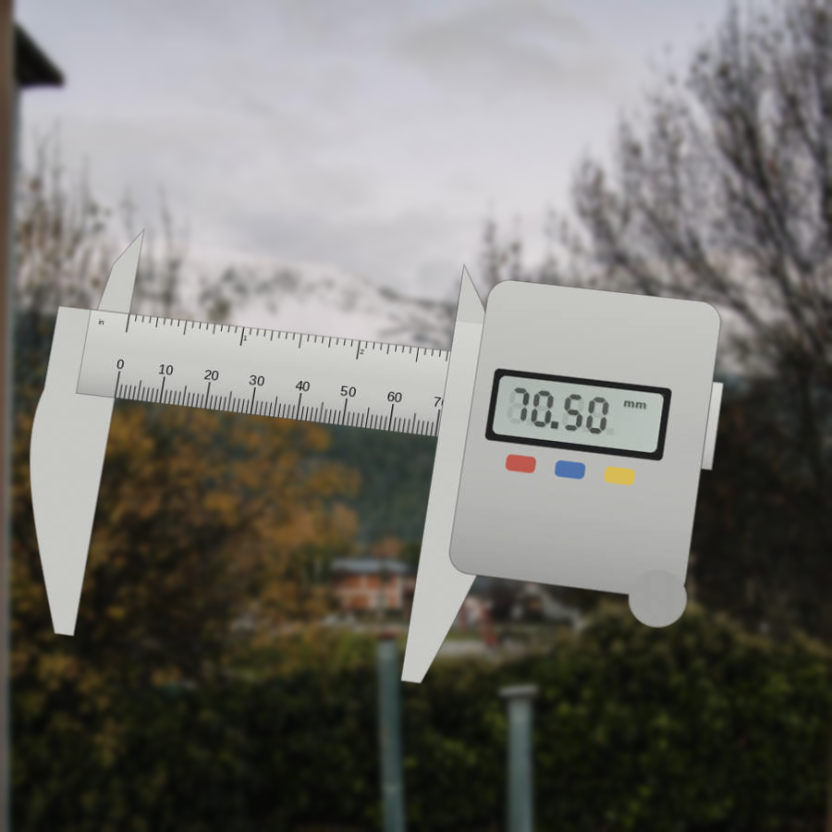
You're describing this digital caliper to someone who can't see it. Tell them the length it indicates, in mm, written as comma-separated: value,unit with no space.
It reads 70.50,mm
